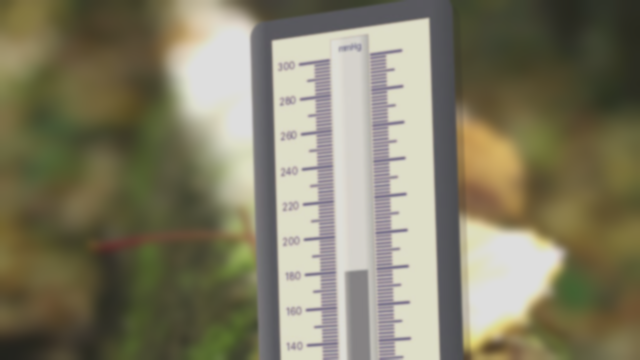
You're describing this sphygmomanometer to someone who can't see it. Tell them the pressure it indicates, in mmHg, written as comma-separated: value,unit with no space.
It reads 180,mmHg
